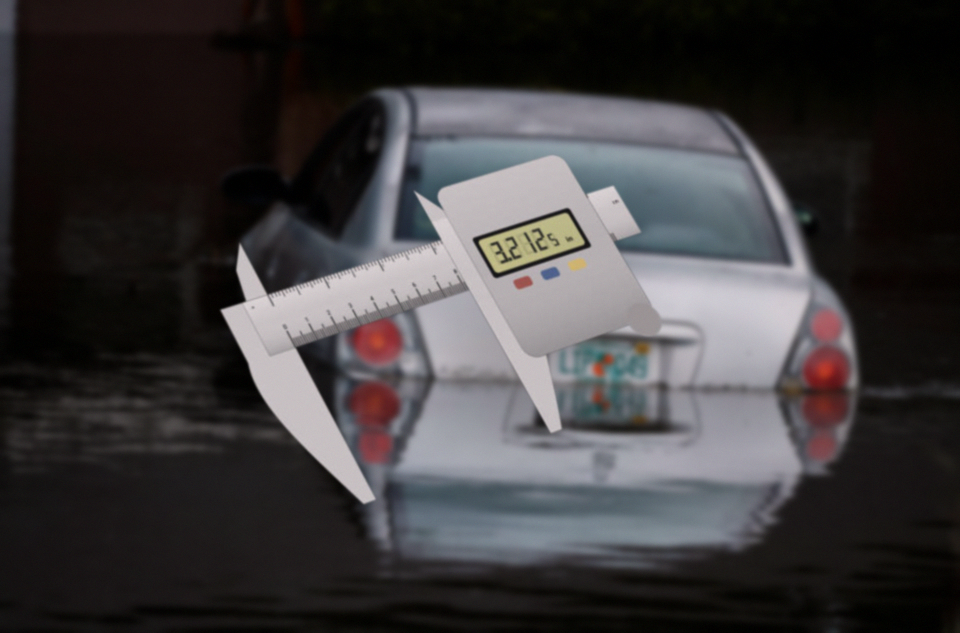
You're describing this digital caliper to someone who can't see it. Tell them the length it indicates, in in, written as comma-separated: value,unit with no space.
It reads 3.2125,in
